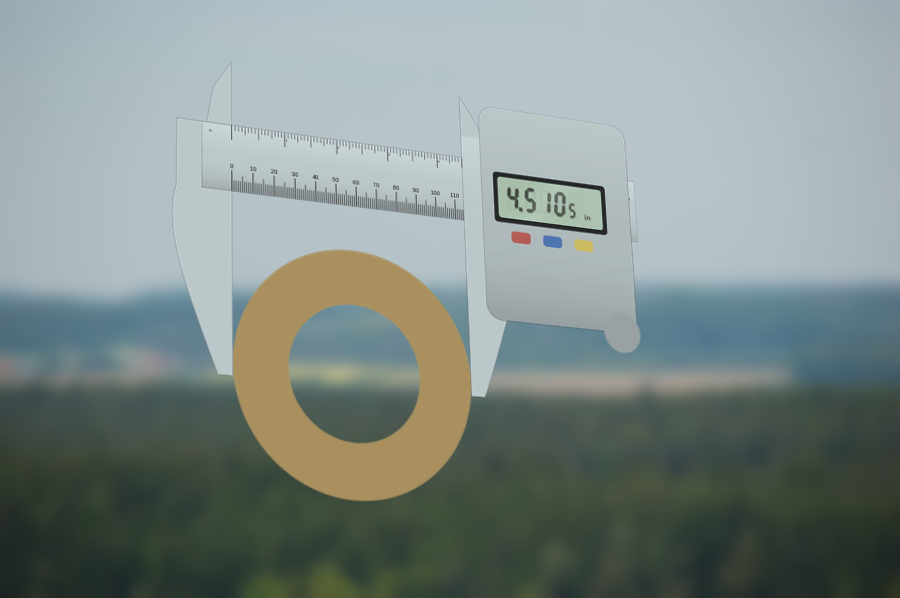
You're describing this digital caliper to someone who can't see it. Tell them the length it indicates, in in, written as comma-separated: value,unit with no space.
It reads 4.5105,in
